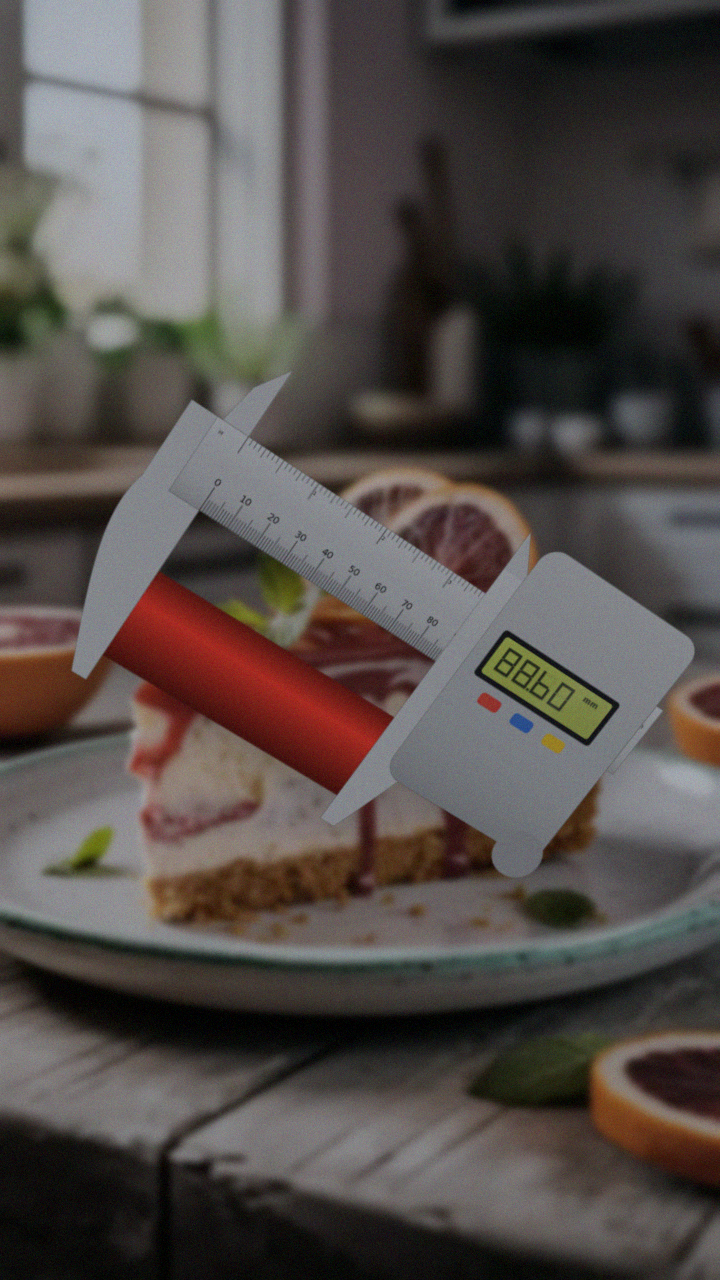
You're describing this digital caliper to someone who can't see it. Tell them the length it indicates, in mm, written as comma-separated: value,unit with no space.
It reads 88.60,mm
